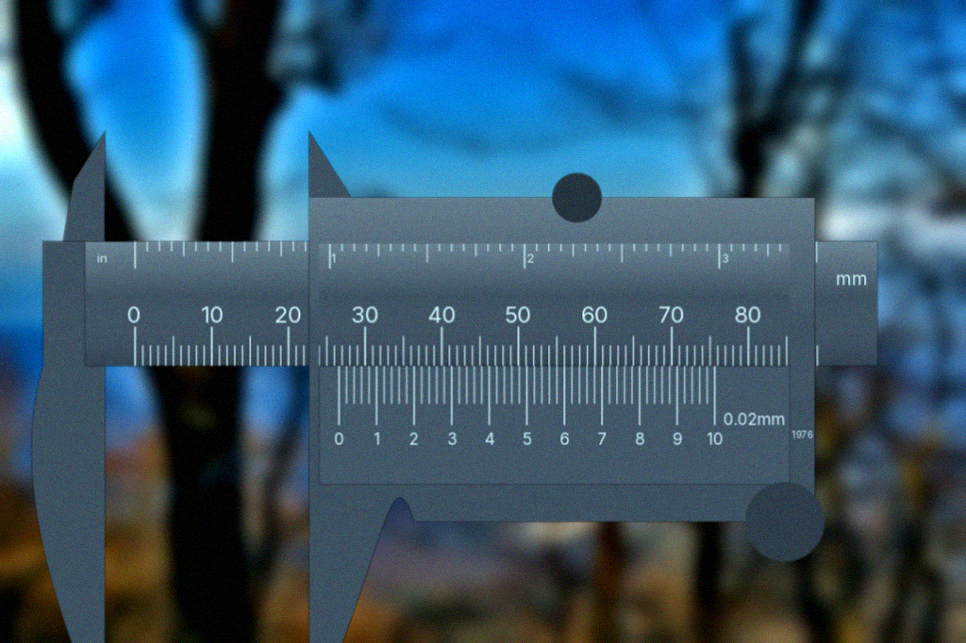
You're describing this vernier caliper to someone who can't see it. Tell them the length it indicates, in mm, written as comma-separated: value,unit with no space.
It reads 26.6,mm
